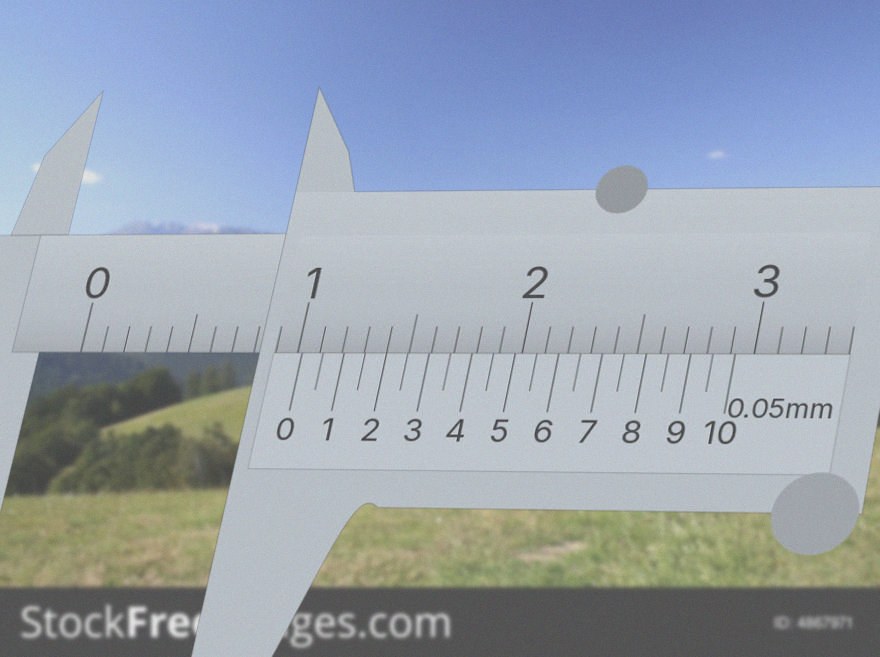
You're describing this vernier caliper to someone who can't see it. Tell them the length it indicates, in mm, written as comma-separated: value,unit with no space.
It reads 10.2,mm
